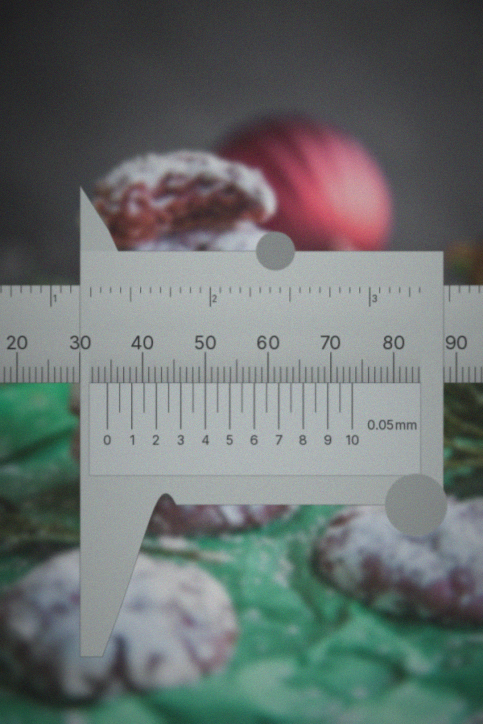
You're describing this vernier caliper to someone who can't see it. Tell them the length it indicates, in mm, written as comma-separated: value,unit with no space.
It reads 34.4,mm
